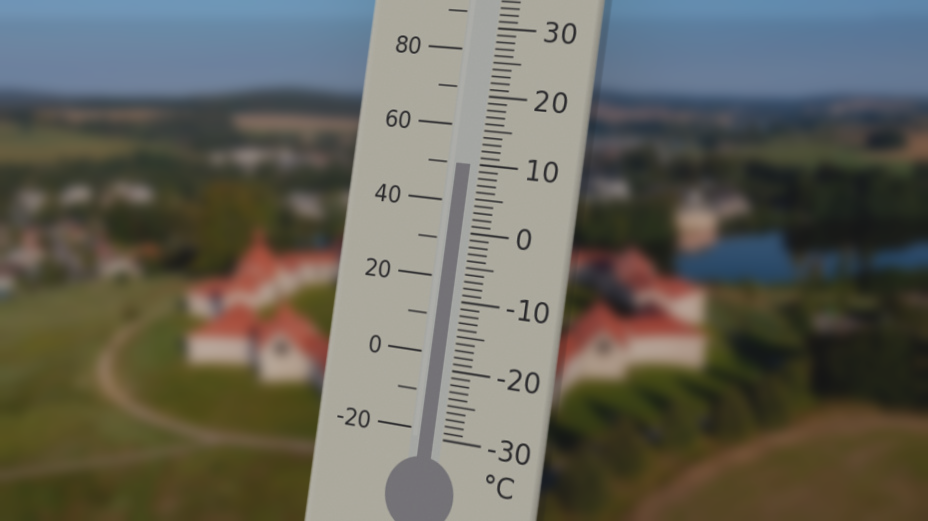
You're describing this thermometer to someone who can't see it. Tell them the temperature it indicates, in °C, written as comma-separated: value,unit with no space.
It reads 10,°C
